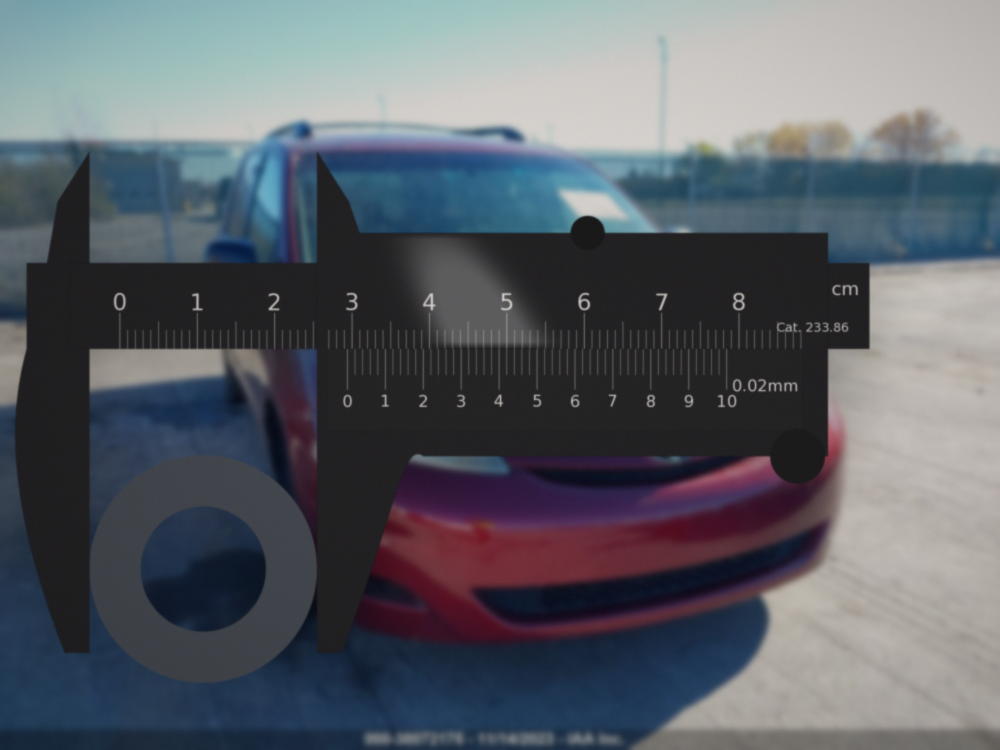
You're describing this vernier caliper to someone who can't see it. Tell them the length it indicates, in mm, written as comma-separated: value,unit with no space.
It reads 29.4,mm
